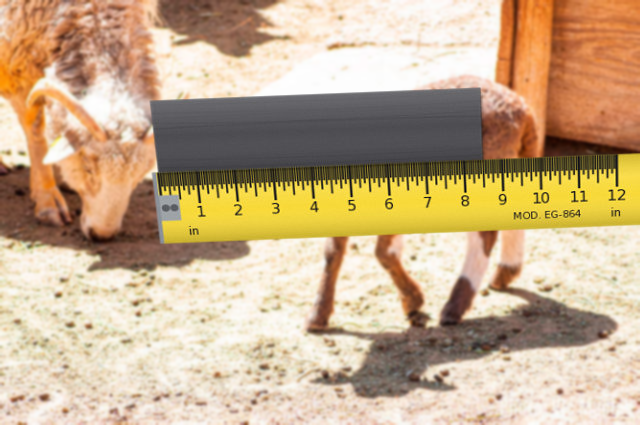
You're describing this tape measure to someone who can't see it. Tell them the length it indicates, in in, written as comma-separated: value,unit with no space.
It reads 8.5,in
